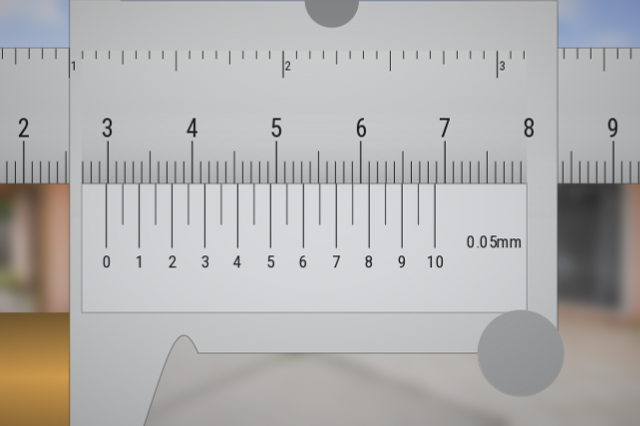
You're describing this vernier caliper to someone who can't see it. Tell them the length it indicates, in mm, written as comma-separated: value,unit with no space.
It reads 29.8,mm
